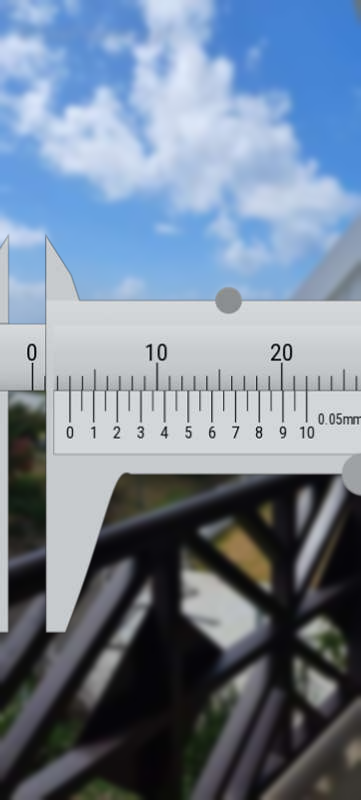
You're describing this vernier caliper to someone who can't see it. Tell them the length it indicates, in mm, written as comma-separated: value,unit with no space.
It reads 3.0,mm
